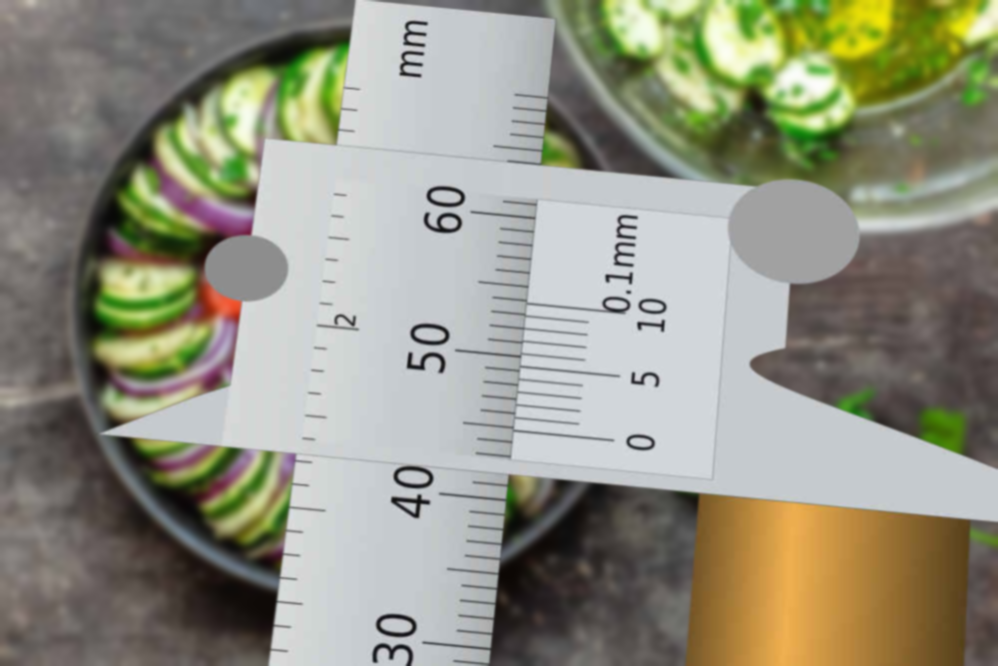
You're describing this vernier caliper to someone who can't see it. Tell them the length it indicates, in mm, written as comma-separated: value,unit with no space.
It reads 44.8,mm
